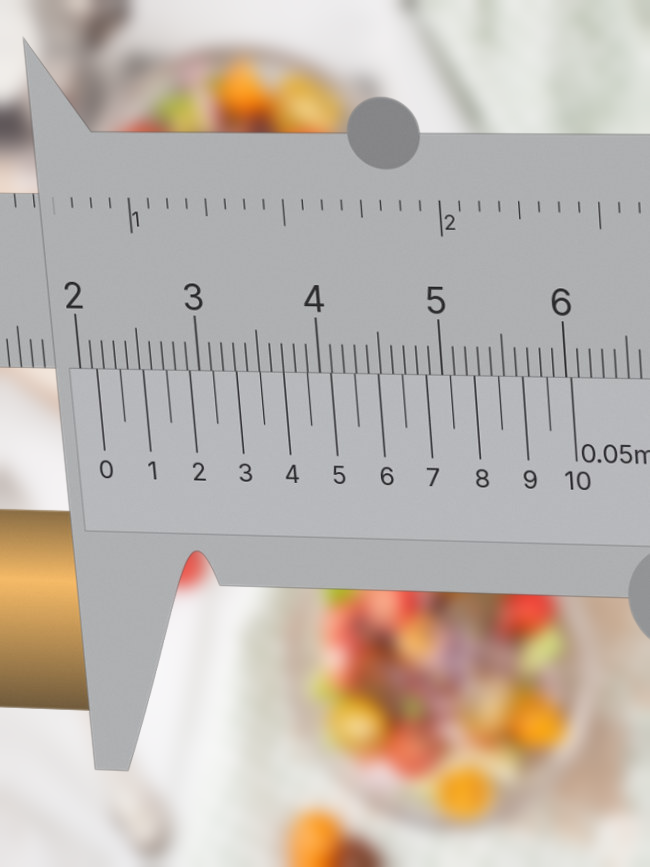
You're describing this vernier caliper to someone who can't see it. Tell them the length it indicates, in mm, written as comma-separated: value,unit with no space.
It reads 21.4,mm
